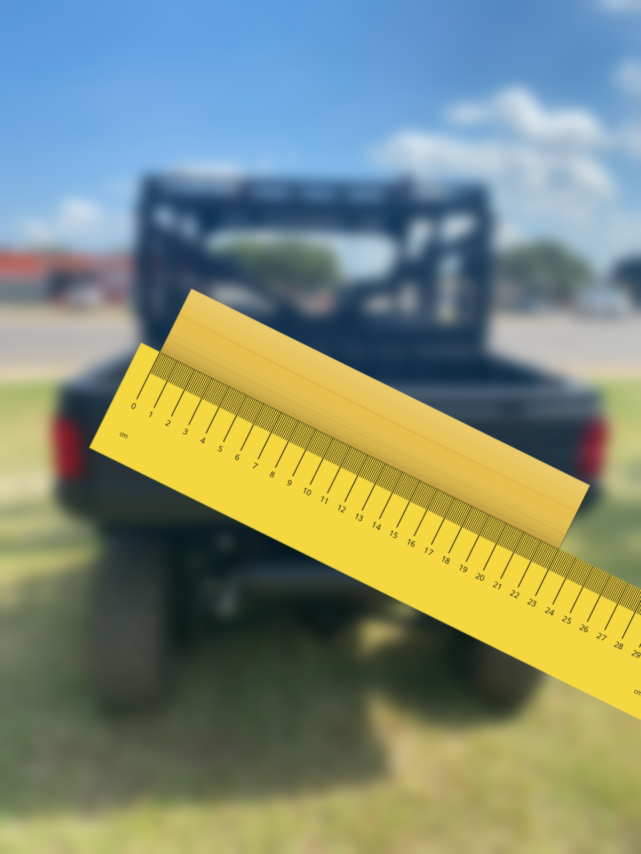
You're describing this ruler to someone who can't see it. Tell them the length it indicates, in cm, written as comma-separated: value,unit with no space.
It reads 23,cm
